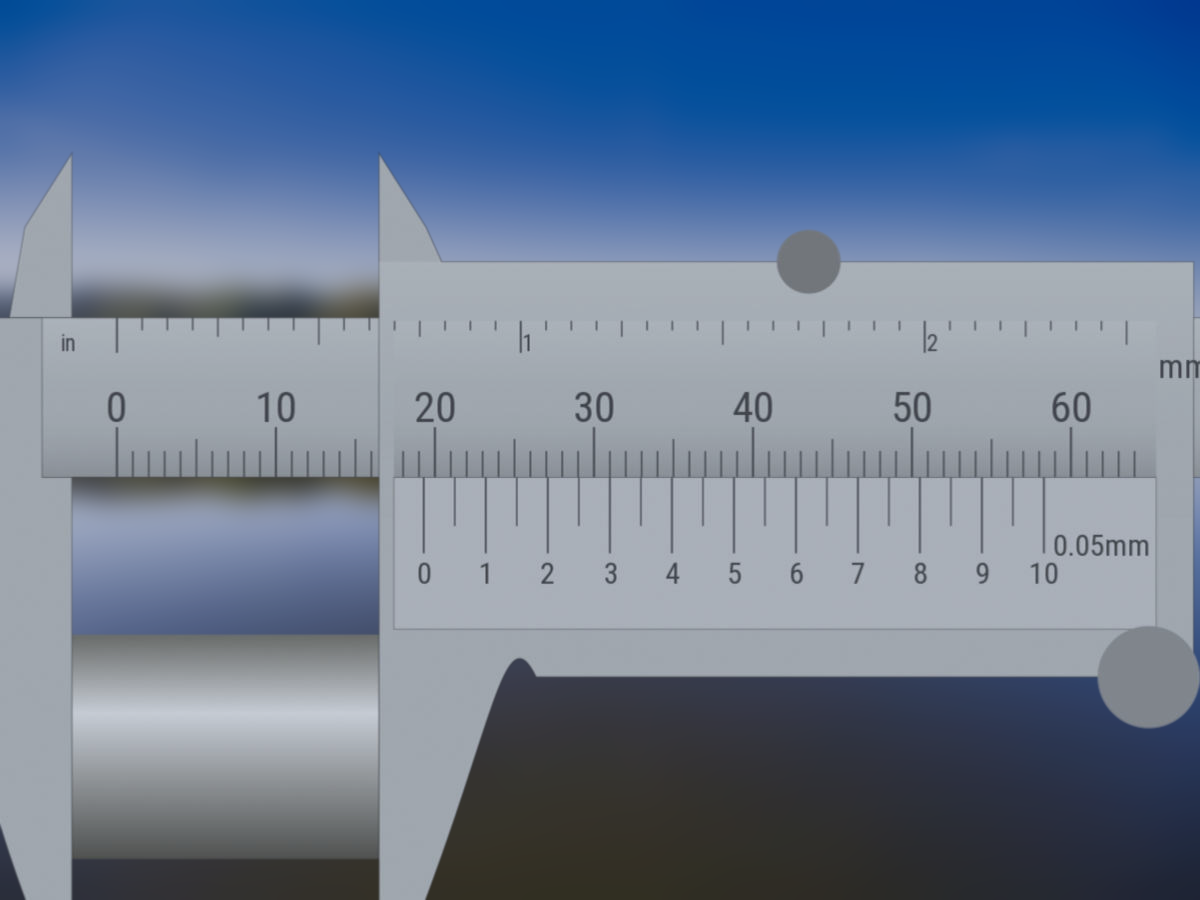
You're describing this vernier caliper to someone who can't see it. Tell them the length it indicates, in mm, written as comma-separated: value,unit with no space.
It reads 19.3,mm
